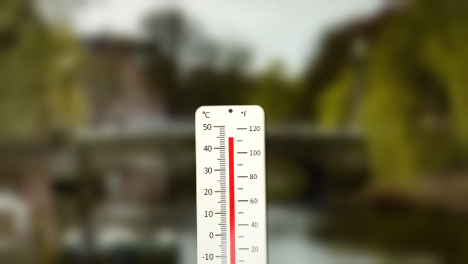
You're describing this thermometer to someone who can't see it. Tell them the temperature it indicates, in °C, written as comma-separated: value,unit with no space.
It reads 45,°C
